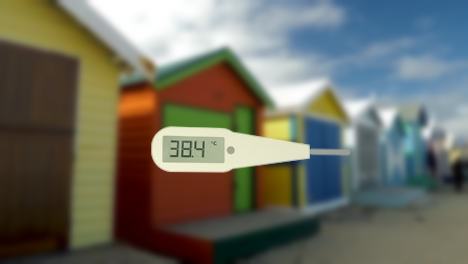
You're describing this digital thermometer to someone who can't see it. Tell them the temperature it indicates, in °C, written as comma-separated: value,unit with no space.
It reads 38.4,°C
